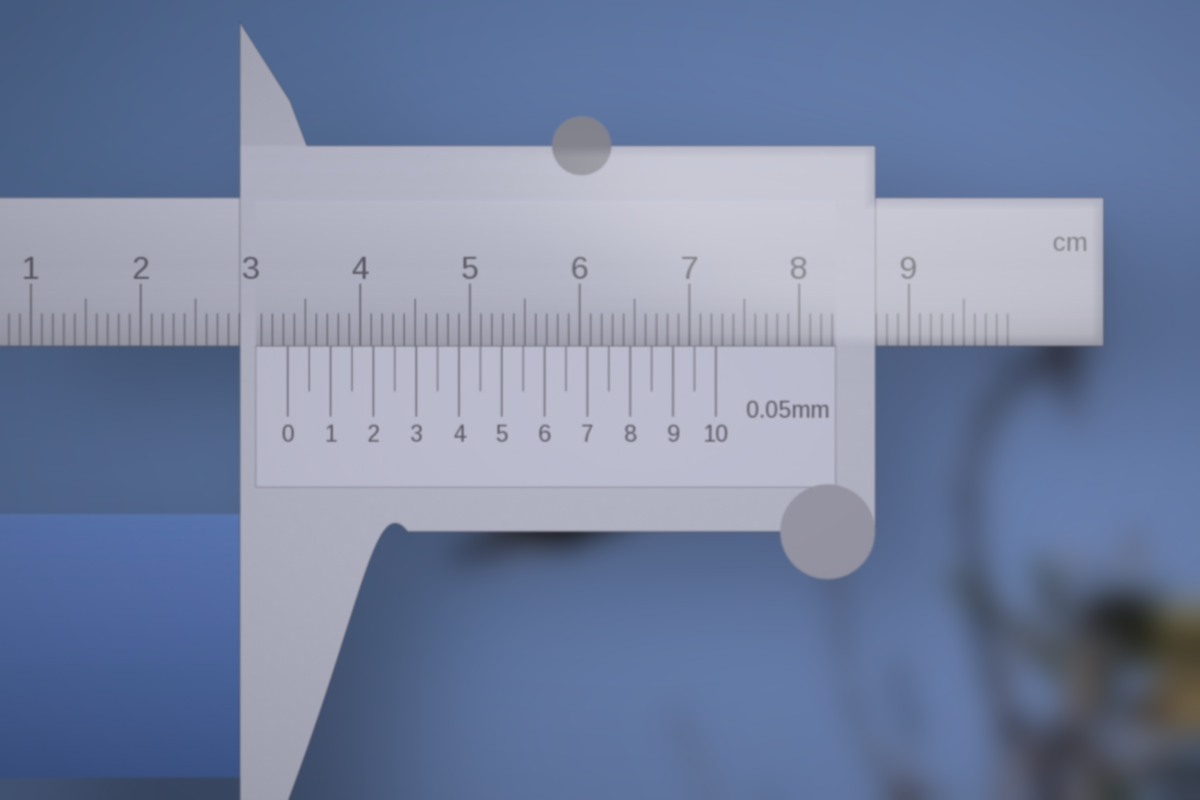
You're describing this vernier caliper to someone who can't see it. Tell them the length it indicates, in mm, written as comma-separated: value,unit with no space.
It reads 33.4,mm
